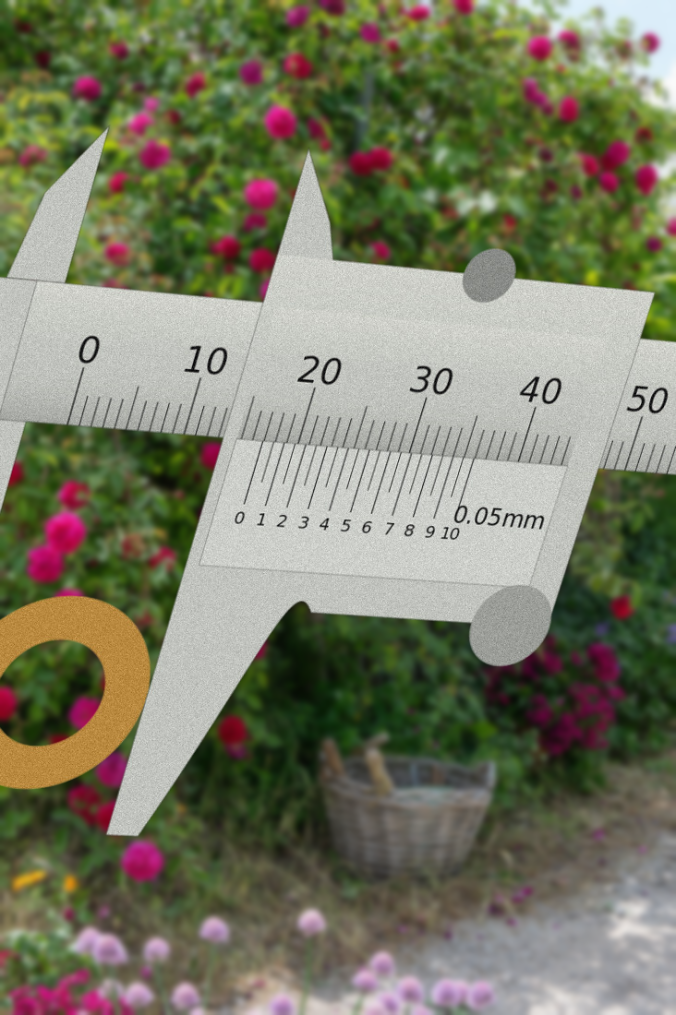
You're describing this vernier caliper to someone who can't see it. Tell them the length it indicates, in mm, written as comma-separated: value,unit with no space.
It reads 16.9,mm
